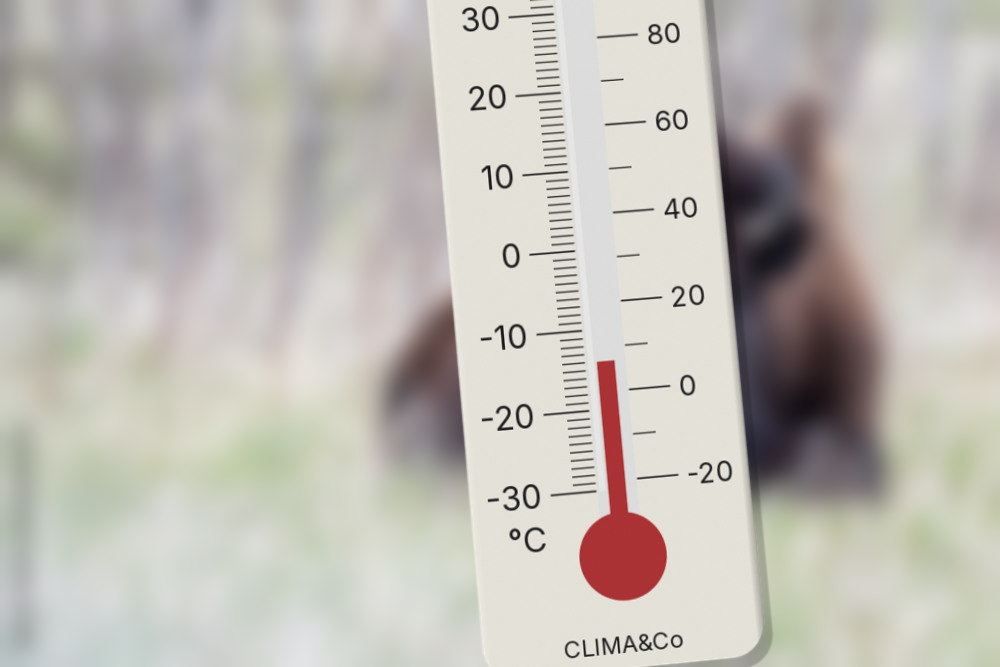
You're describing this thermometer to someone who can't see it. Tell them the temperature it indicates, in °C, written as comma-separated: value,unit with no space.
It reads -14,°C
